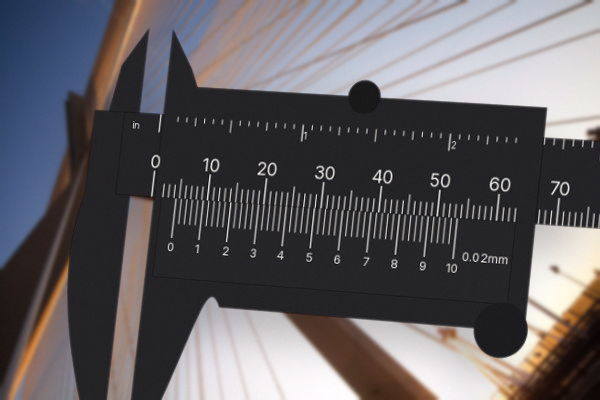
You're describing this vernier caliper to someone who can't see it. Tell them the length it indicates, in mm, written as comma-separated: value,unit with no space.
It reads 4.4,mm
